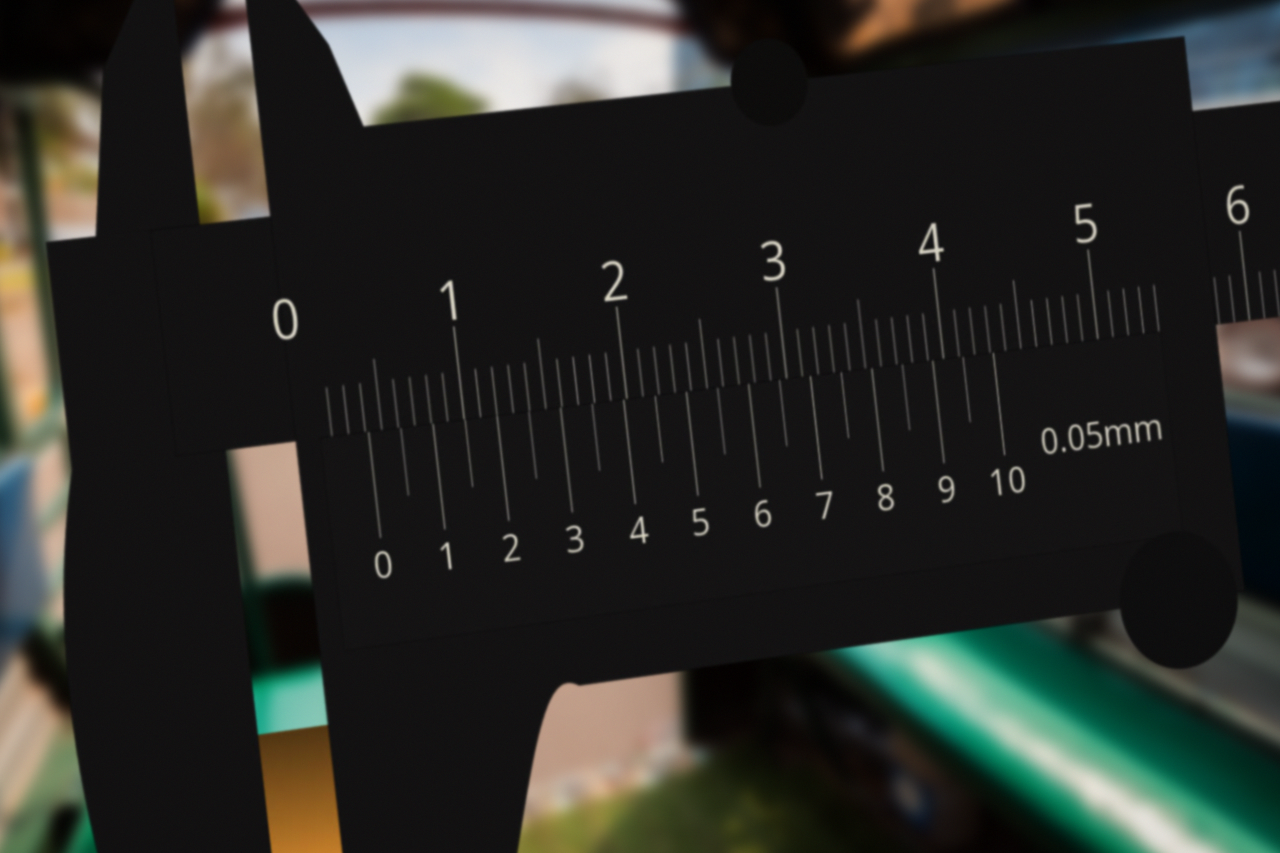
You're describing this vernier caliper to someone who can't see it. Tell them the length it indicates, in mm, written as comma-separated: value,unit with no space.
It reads 4.2,mm
